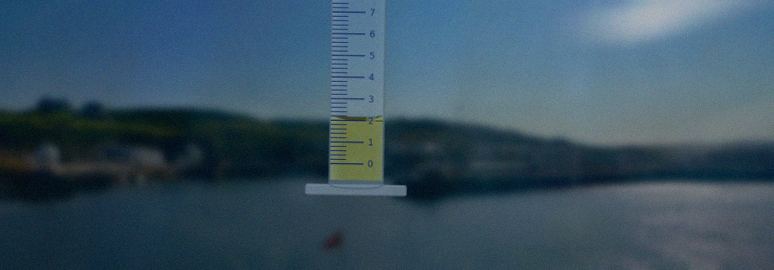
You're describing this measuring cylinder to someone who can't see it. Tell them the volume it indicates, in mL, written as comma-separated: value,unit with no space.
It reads 2,mL
